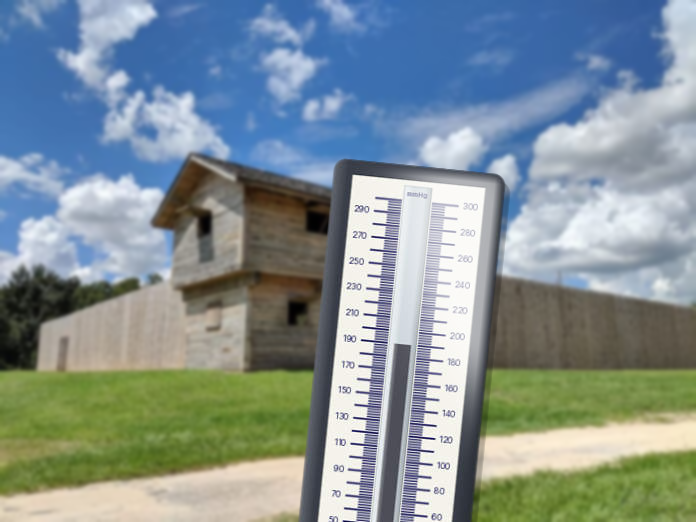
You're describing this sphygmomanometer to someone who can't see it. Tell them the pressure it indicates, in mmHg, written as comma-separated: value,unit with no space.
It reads 190,mmHg
